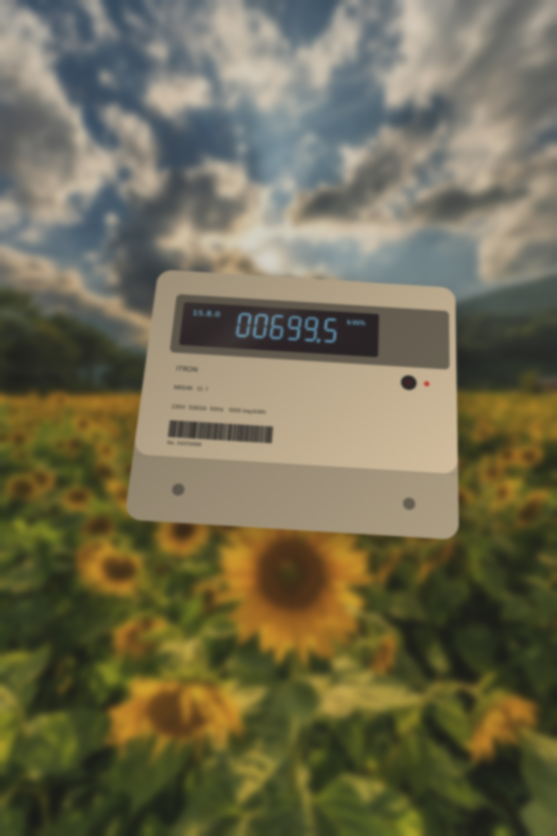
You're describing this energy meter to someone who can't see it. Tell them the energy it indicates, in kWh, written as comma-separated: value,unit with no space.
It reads 699.5,kWh
